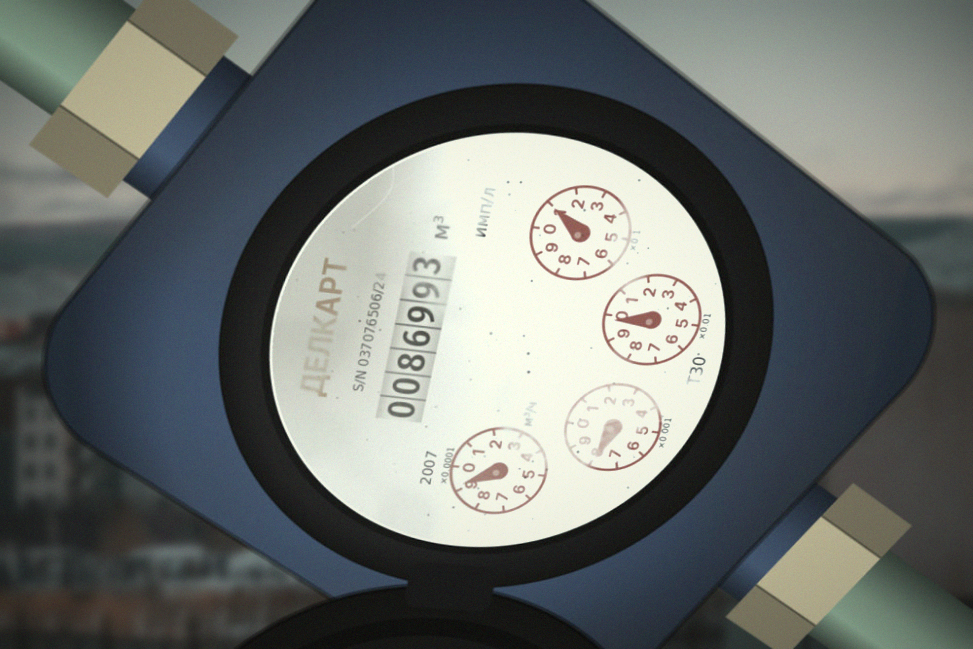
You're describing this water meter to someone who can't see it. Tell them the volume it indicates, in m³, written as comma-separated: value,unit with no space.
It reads 86993.0979,m³
